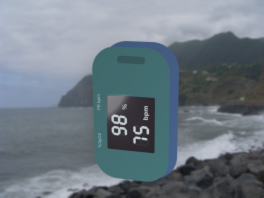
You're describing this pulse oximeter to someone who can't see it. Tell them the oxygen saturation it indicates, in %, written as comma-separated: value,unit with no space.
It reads 98,%
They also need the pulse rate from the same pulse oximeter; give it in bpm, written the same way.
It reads 75,bpm
